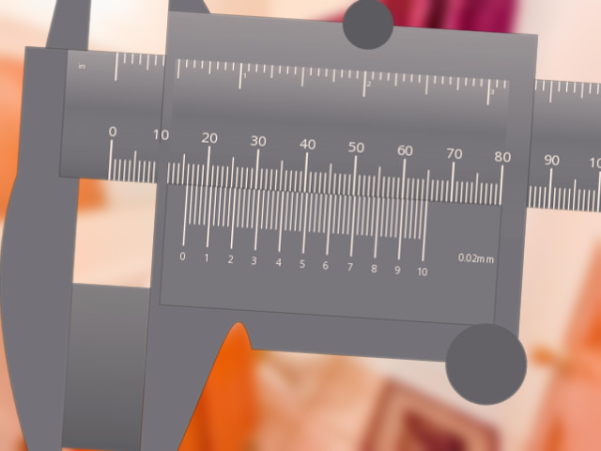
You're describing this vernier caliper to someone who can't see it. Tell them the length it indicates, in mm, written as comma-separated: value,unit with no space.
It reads 16.0,mm
